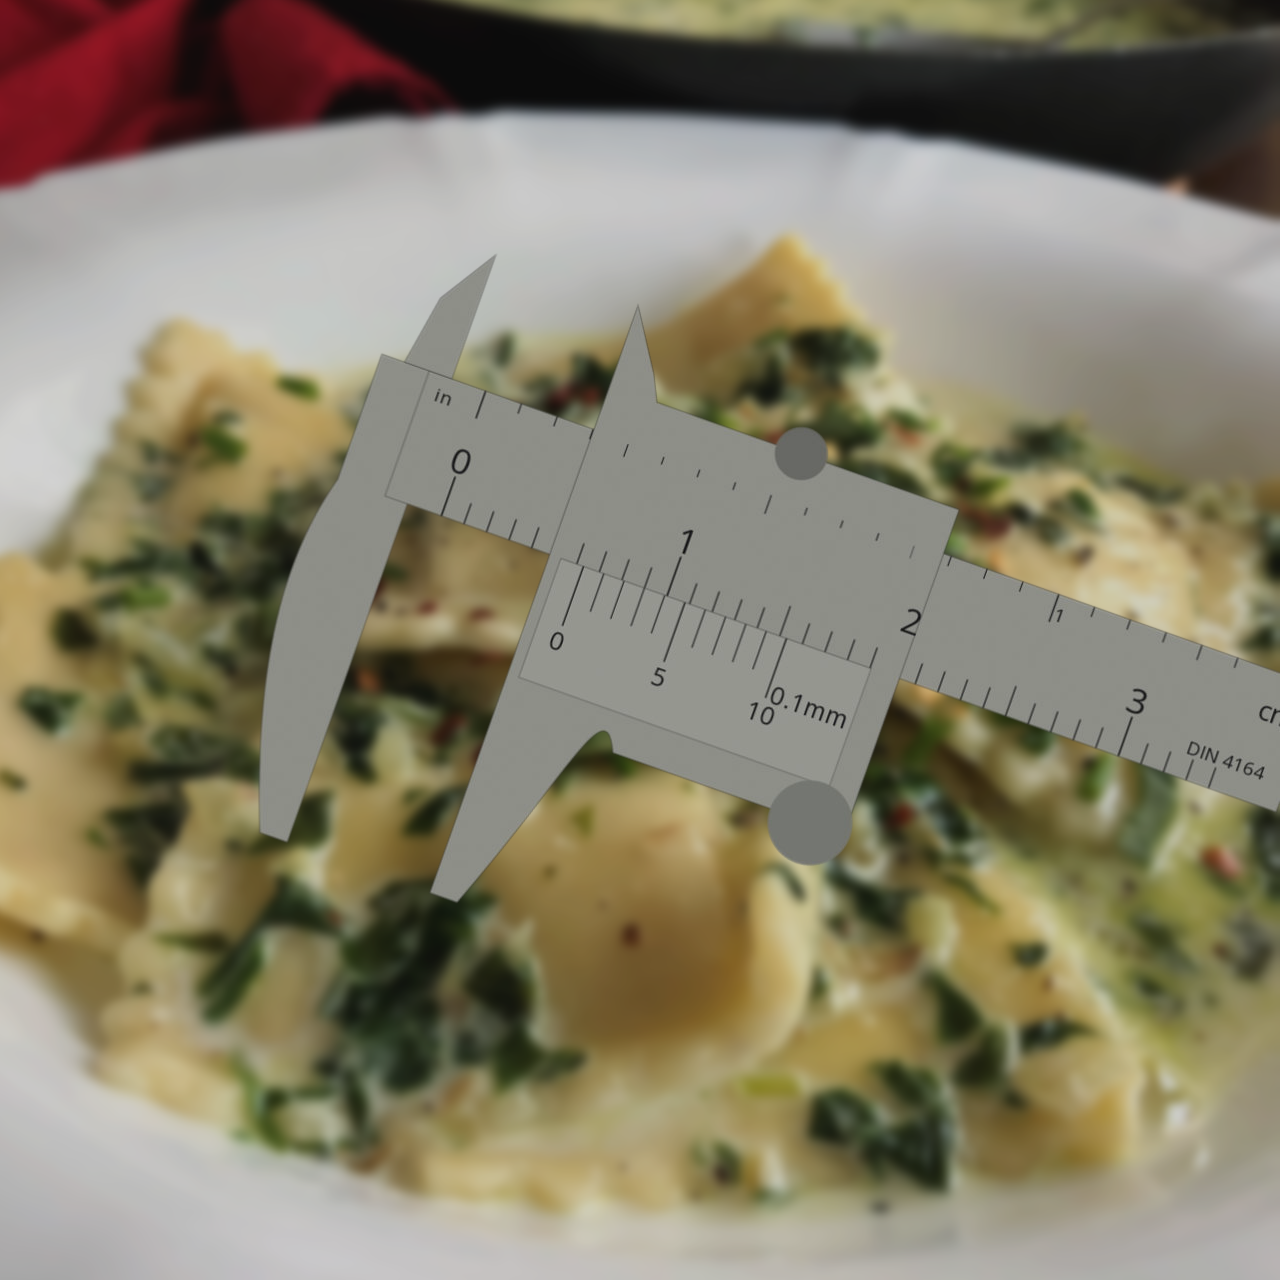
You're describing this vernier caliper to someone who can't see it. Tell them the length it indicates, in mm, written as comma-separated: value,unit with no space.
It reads 6.3,mm
